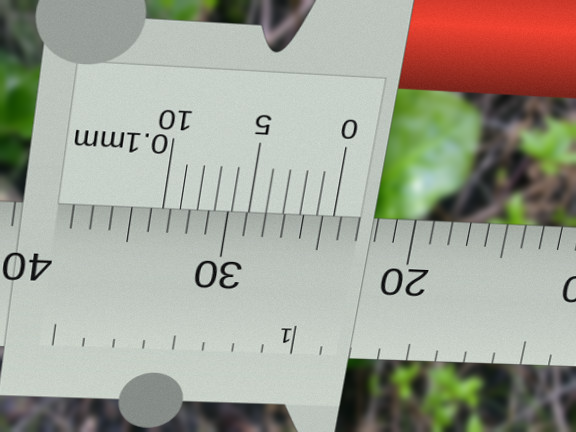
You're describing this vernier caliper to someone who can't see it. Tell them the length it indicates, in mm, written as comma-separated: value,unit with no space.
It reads 24.4,mm
